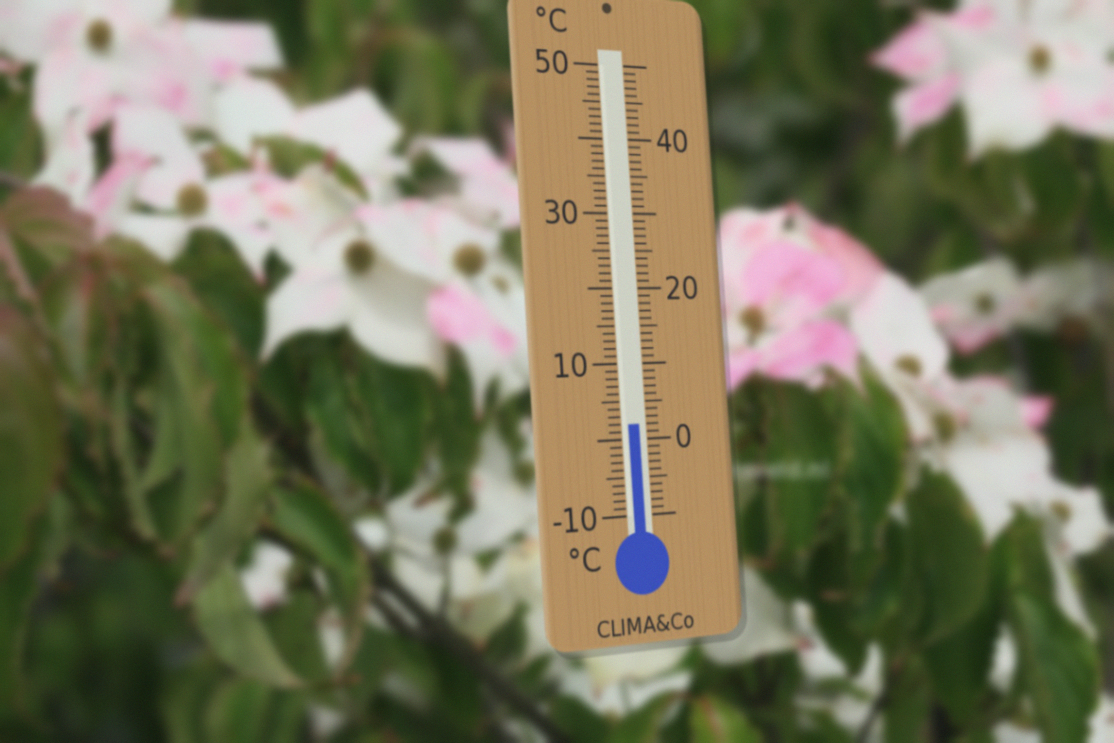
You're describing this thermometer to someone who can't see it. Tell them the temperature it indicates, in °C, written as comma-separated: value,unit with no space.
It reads 2,°C
